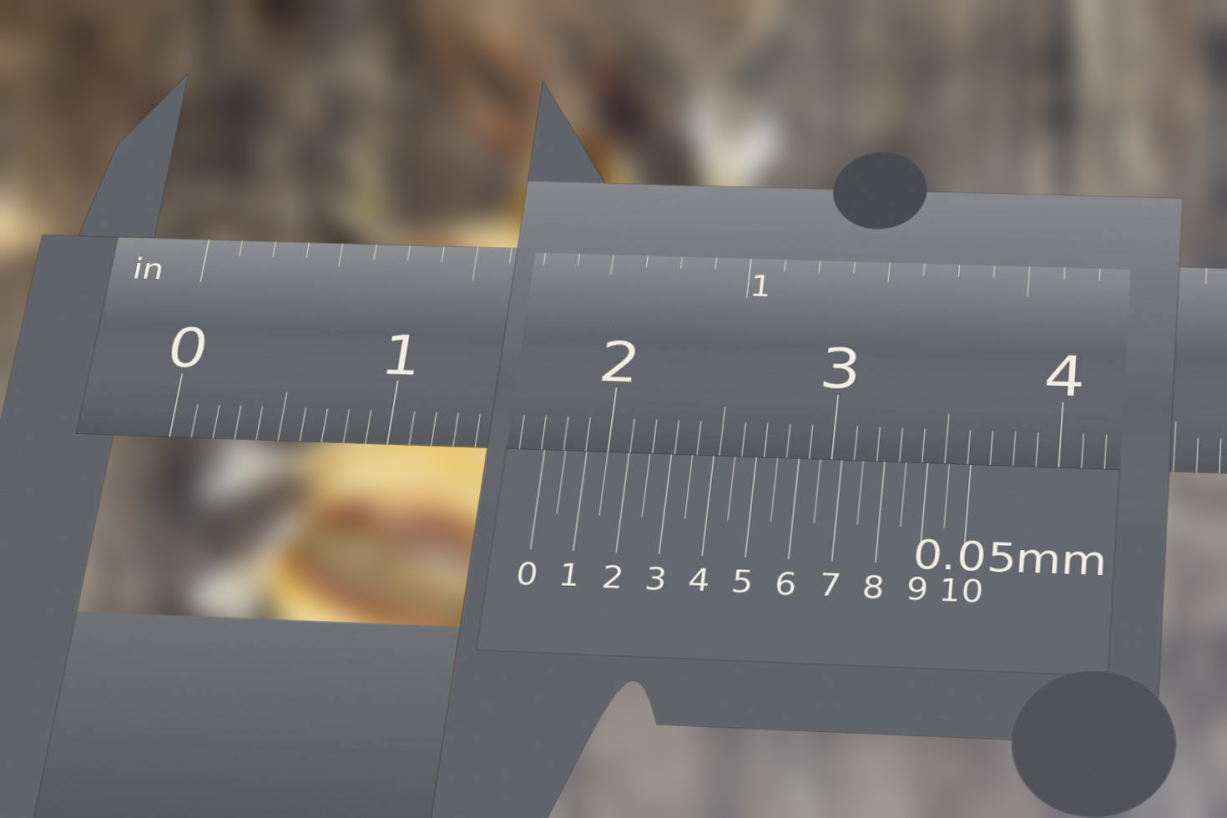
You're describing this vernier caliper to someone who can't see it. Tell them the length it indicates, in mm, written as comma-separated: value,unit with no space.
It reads 17.15,mm
